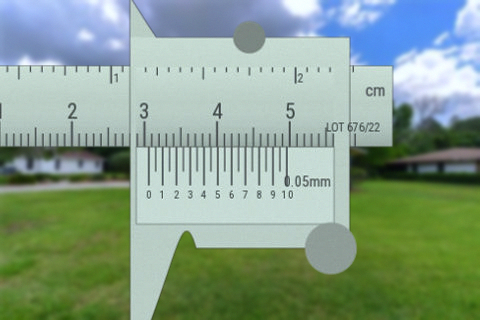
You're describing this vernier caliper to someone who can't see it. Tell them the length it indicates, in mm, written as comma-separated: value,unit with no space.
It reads 30.6,mm
